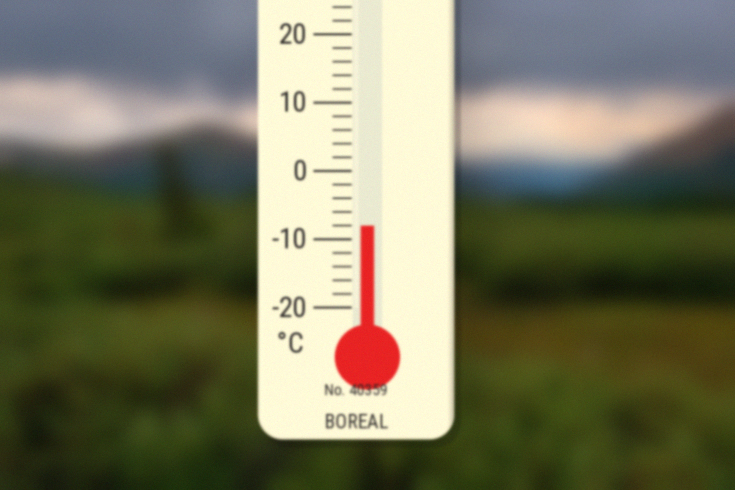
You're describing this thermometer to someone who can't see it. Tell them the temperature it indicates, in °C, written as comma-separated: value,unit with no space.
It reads -8,°C
